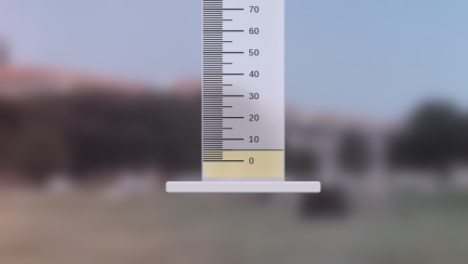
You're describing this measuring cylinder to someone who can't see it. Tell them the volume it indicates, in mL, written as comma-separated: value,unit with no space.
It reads 5,mL
